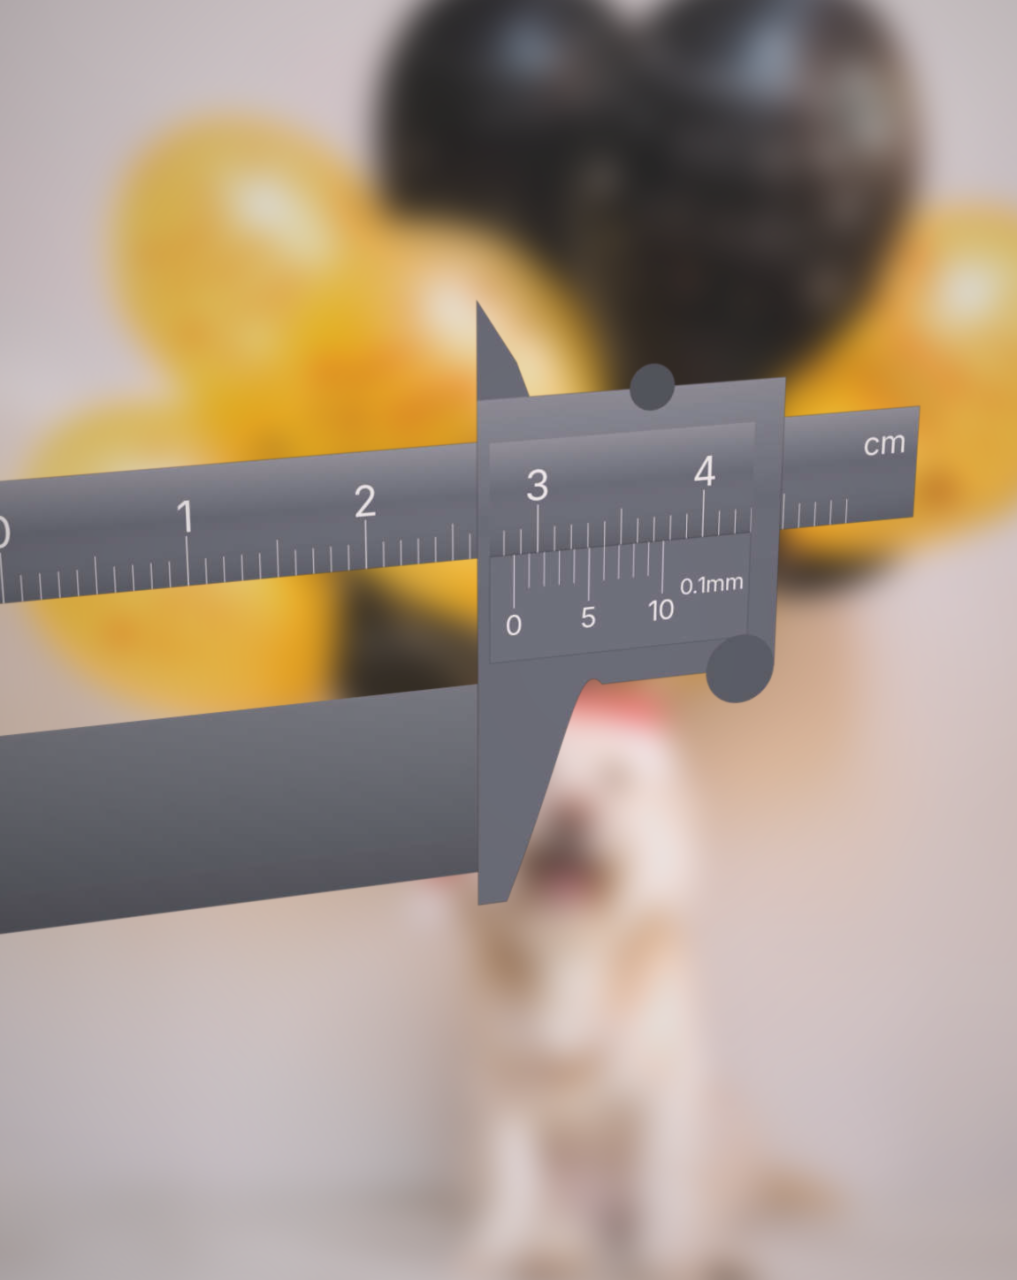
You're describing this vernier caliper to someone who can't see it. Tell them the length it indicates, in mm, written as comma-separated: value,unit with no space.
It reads 28.6,mm
